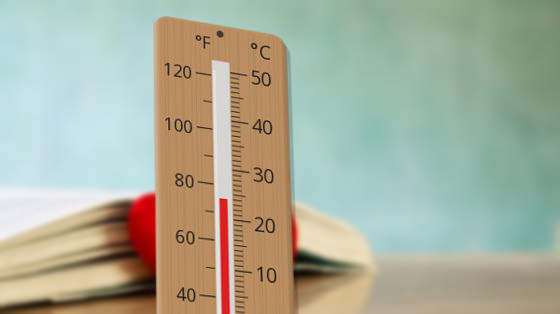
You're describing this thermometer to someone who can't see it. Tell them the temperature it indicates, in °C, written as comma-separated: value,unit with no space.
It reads 24,°C
